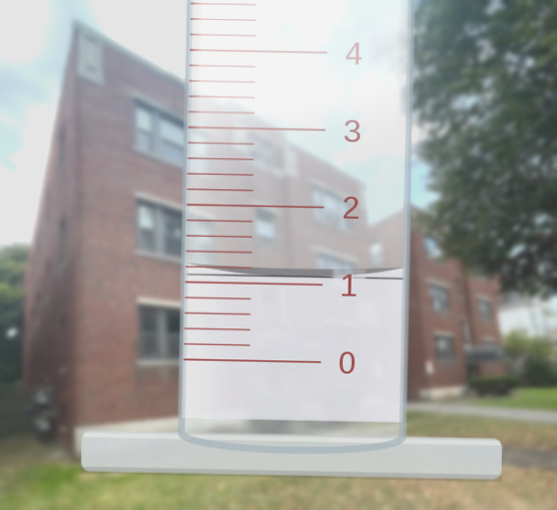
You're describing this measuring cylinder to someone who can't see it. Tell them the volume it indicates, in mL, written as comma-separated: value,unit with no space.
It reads 1.1,mL
